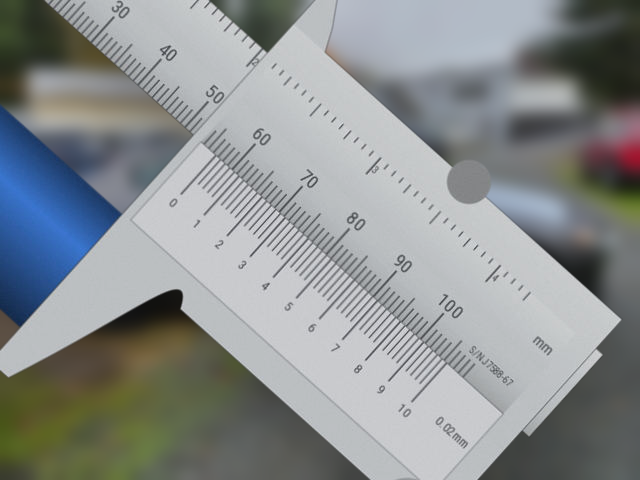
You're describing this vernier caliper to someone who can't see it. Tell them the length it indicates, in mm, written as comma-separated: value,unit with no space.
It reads 56.6,mm
